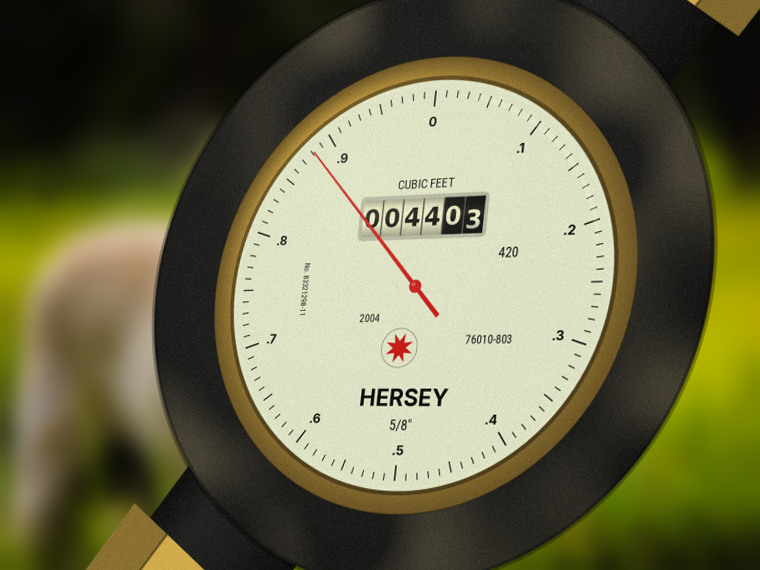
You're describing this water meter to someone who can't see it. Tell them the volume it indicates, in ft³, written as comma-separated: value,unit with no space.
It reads 4402.88,ft³
